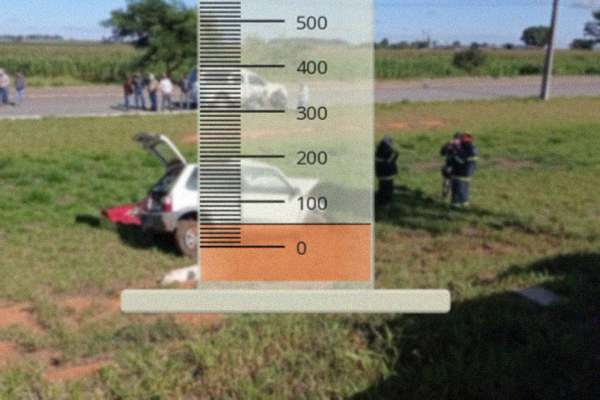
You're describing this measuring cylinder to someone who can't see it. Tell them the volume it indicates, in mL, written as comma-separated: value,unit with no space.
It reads 50,mL
